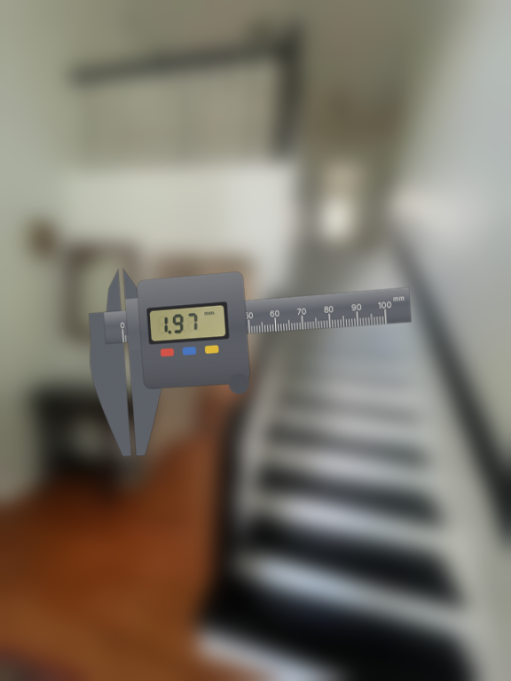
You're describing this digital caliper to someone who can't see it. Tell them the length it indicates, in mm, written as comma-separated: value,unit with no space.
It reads 1.97,mm
